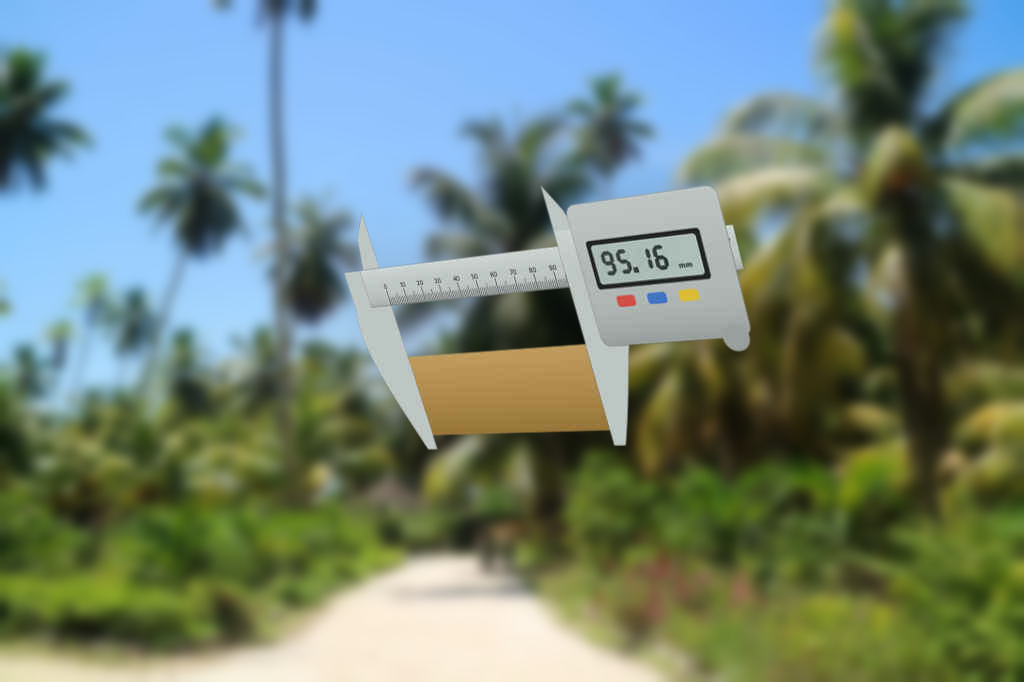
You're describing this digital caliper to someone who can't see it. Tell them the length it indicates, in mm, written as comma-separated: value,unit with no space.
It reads 95.16,mm
